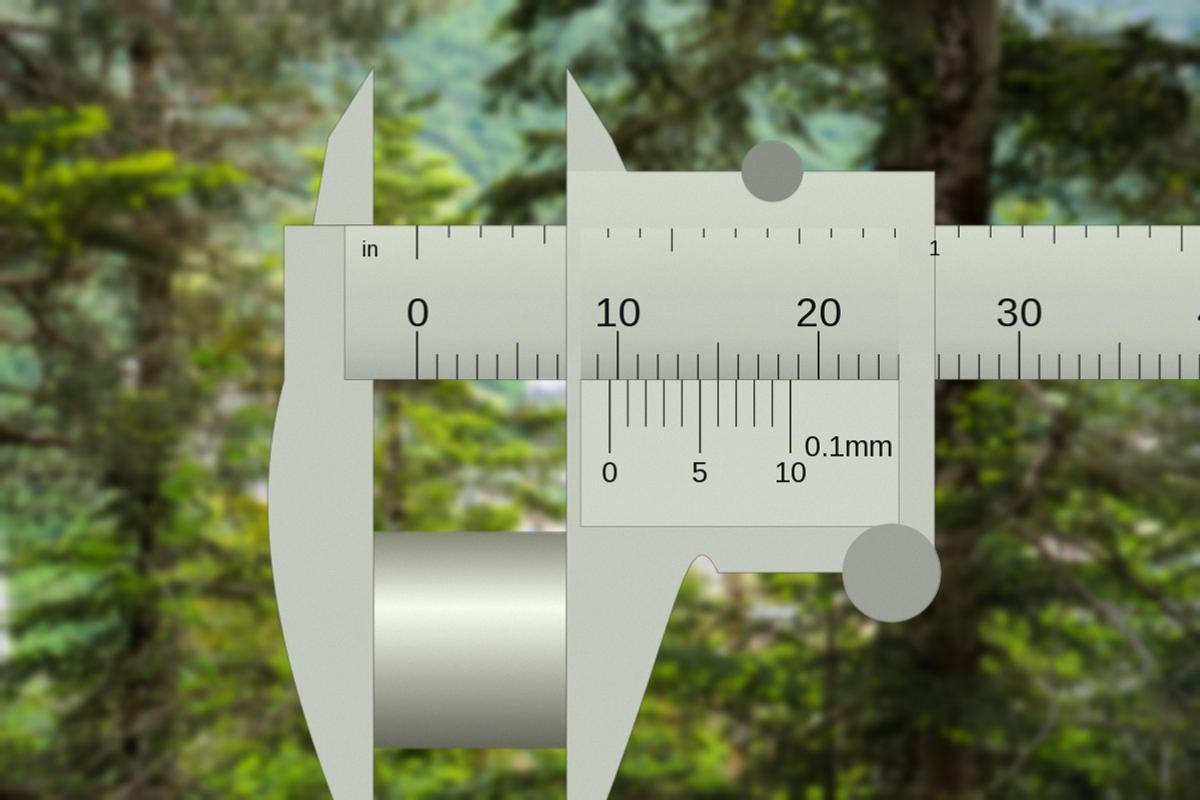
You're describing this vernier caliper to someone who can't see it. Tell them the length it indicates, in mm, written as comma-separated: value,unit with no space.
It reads 9.6,mm
